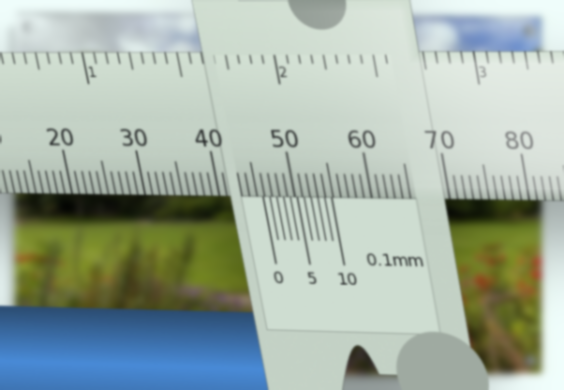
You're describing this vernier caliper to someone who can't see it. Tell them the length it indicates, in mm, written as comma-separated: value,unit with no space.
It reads 45.8,mm
